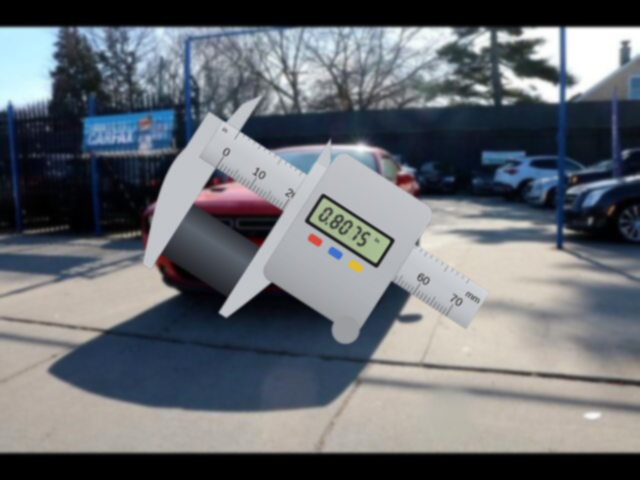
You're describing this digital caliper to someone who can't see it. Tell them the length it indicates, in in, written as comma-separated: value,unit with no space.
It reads 0.8075,in
